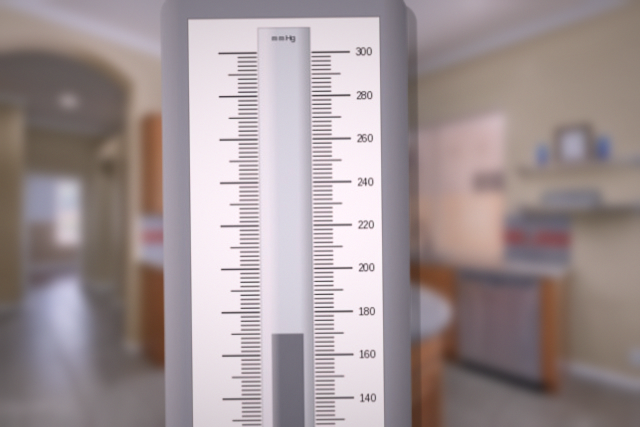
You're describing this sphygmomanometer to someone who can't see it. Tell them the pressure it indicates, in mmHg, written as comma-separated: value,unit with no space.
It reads 170,mmHg
